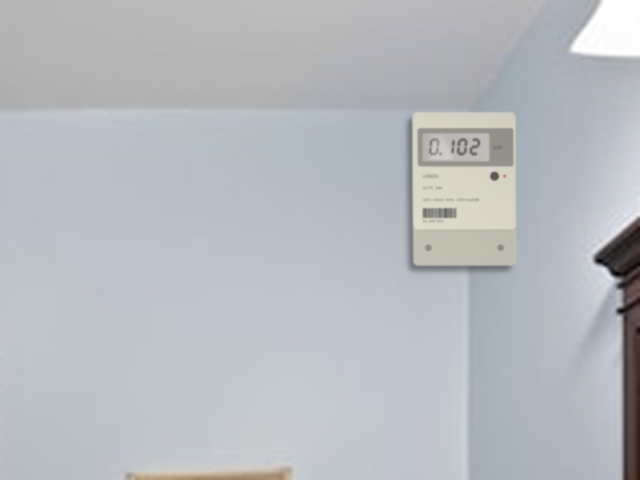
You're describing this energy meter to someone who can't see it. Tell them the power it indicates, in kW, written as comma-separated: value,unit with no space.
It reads 0.102,kW
